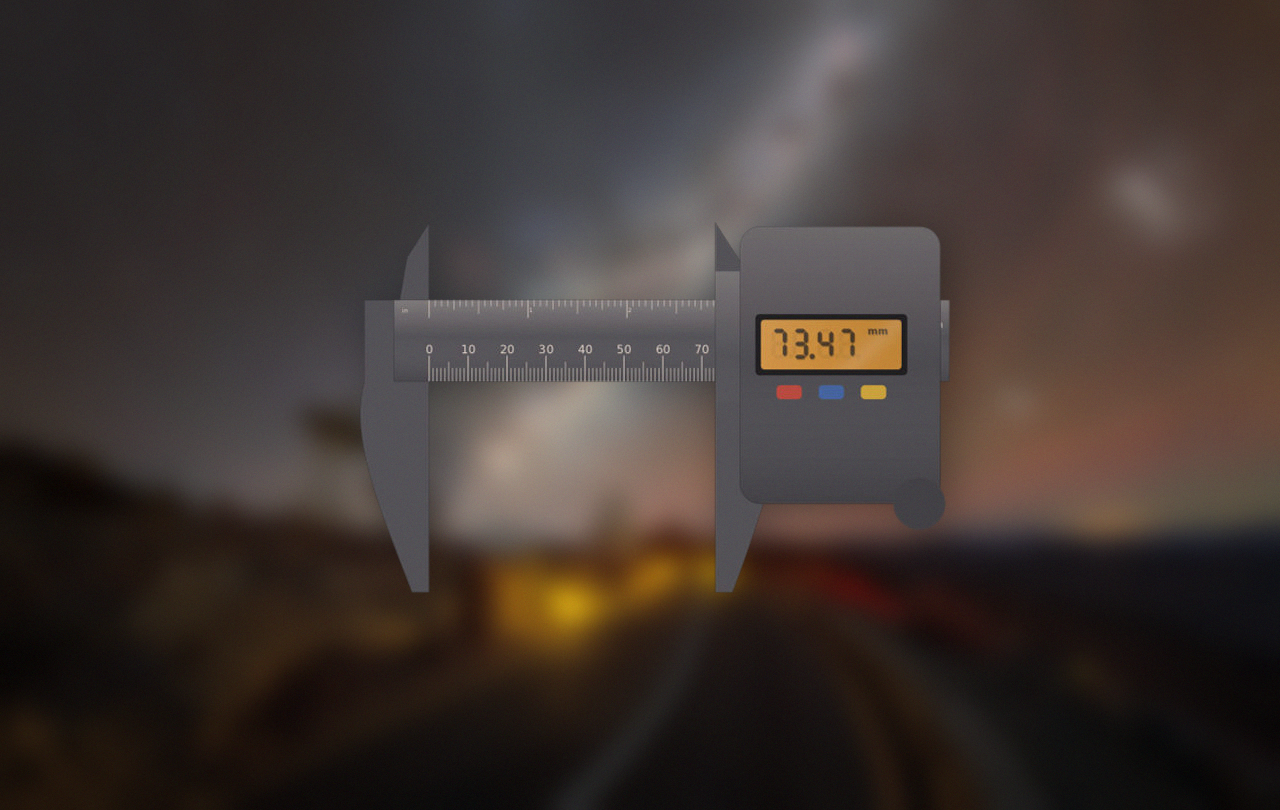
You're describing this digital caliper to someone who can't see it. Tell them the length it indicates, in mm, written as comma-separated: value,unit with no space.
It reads 73.47,mm
